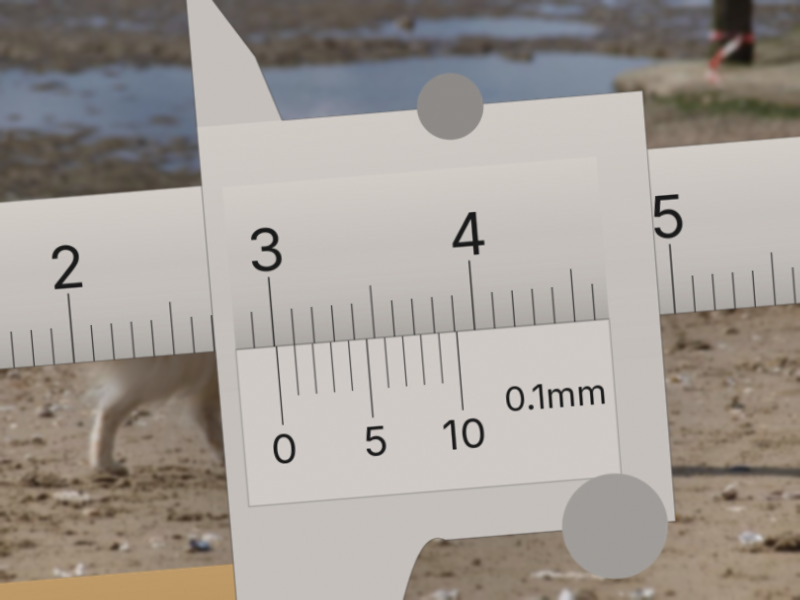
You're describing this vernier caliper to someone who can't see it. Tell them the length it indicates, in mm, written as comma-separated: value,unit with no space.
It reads 30.1,mm
